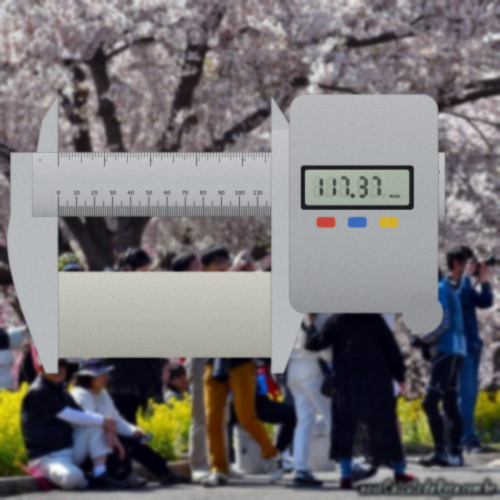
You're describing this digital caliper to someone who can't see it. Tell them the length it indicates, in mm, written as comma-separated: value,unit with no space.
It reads 117.37,mm
